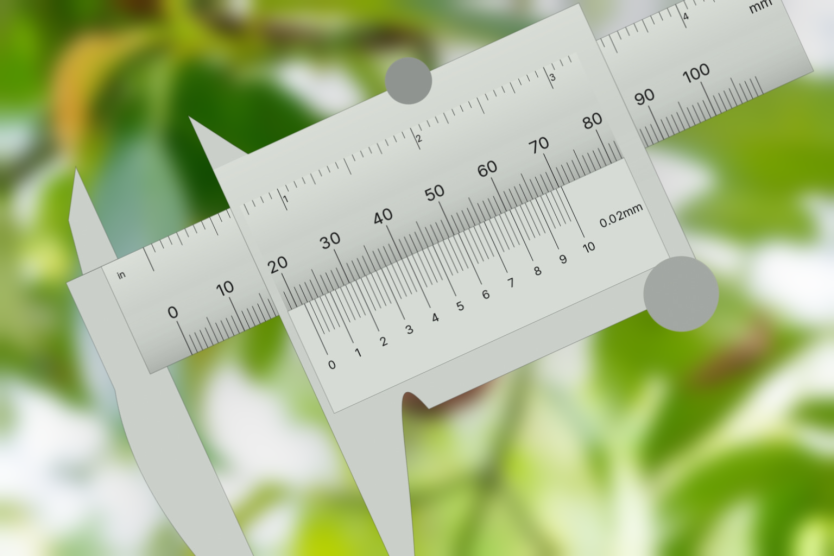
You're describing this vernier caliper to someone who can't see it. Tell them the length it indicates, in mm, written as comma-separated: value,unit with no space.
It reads 21.4,mm
